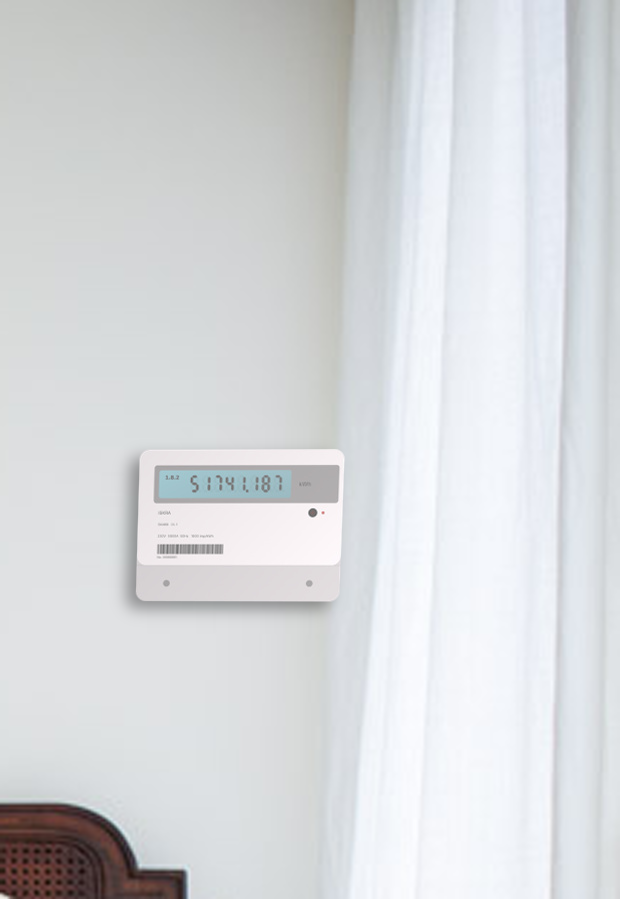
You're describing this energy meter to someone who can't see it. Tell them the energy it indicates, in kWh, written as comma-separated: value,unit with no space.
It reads 51741.187,kWh
